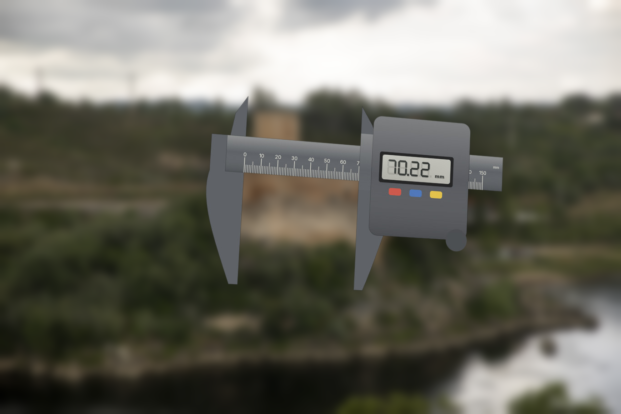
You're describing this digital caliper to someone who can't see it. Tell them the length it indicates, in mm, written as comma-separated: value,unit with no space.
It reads 70.22,mm
